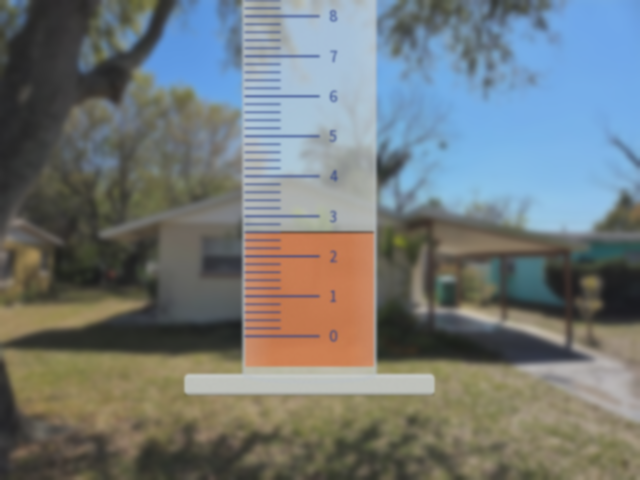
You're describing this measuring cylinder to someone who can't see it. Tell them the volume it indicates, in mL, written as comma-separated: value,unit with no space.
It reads 2.6,mL
